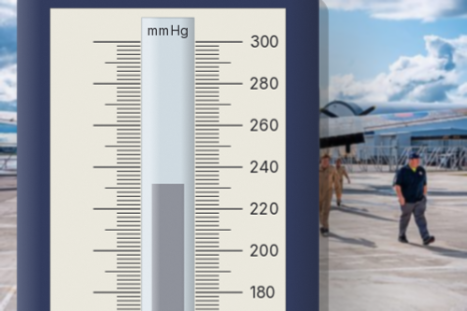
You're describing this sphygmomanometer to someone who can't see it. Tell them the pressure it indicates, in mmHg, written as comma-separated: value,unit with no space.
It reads 232,mmHg
